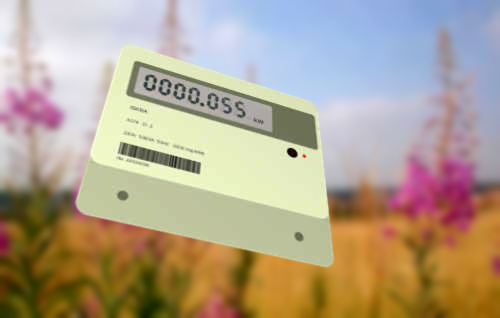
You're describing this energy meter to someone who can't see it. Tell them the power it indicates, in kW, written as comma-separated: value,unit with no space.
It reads 0.055,kW
